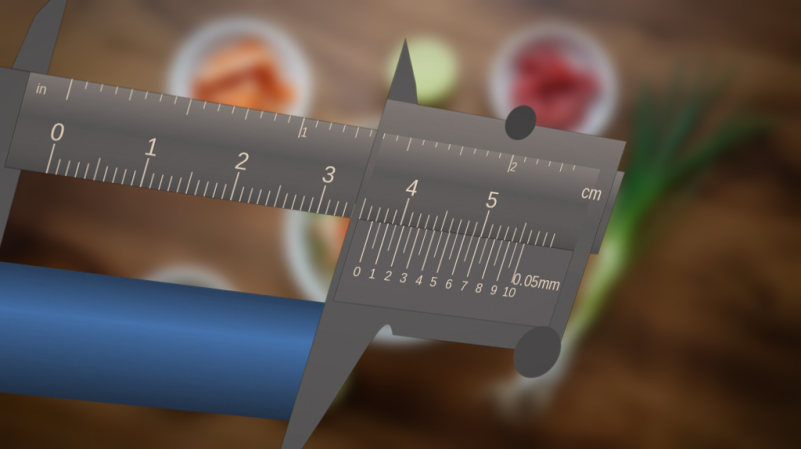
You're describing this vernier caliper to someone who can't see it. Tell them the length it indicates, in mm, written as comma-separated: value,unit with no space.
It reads 36.6,mm
